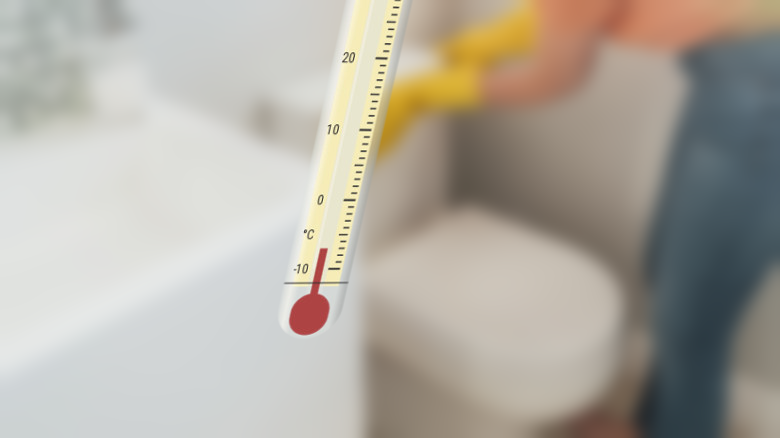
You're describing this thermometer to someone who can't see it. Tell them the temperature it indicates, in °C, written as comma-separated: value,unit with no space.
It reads -7,°C
